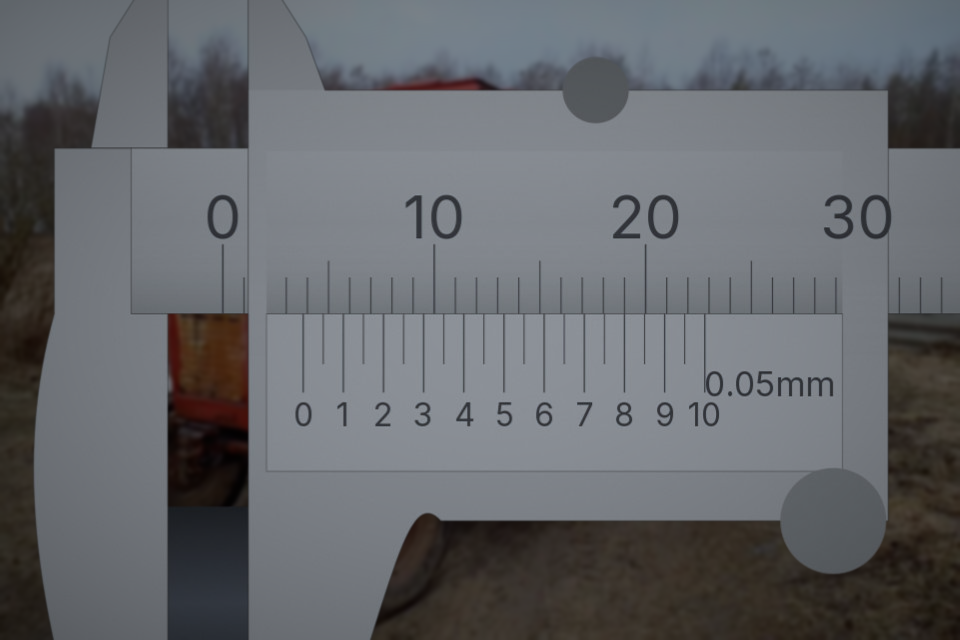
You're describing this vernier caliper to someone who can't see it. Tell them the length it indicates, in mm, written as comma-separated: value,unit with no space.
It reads 3.8,mm
